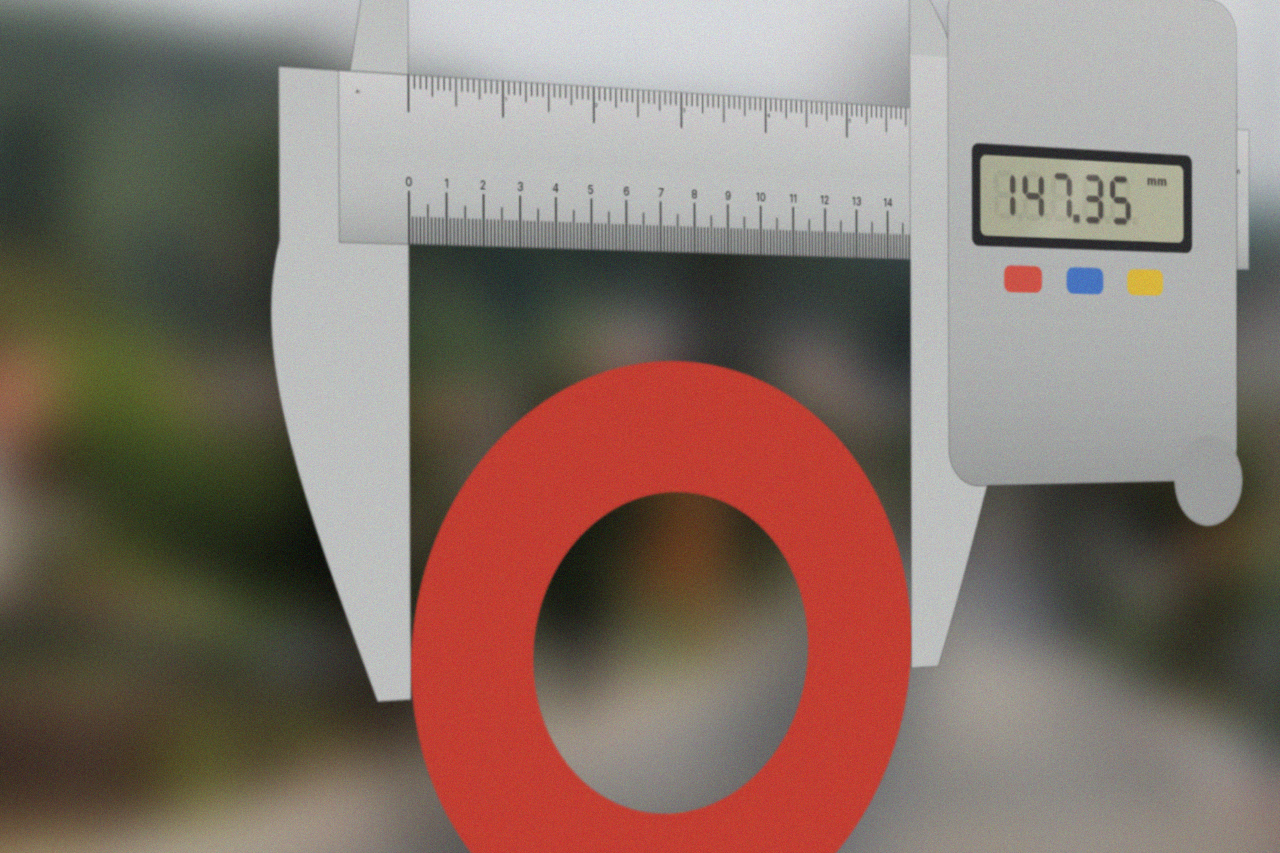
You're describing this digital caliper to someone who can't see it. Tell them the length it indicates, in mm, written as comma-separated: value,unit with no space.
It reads 147.35,mm
